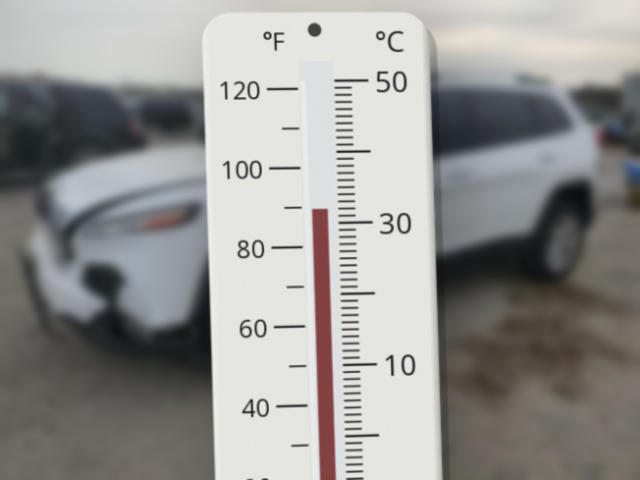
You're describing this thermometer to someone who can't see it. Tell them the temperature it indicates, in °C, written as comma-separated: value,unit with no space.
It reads 32,°C
